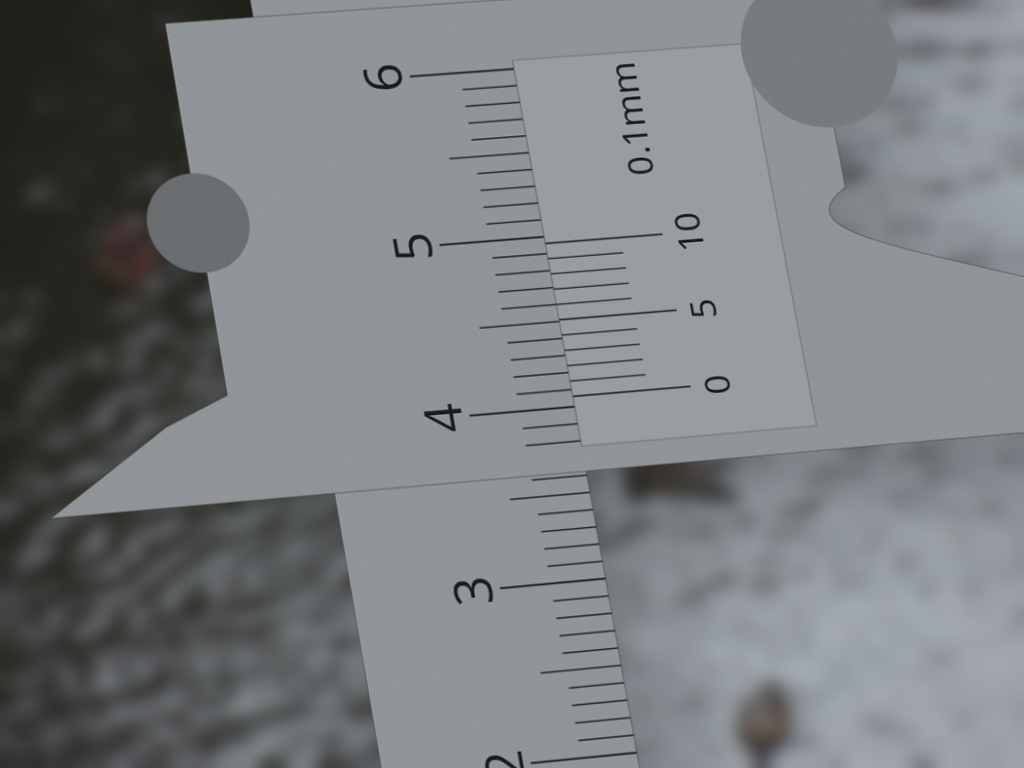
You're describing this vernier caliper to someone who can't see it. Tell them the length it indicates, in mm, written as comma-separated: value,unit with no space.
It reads 40.6,mm
